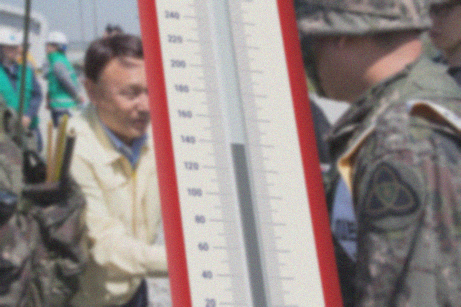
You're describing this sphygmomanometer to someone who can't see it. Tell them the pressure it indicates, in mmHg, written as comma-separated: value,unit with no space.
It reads 140,mmHg
